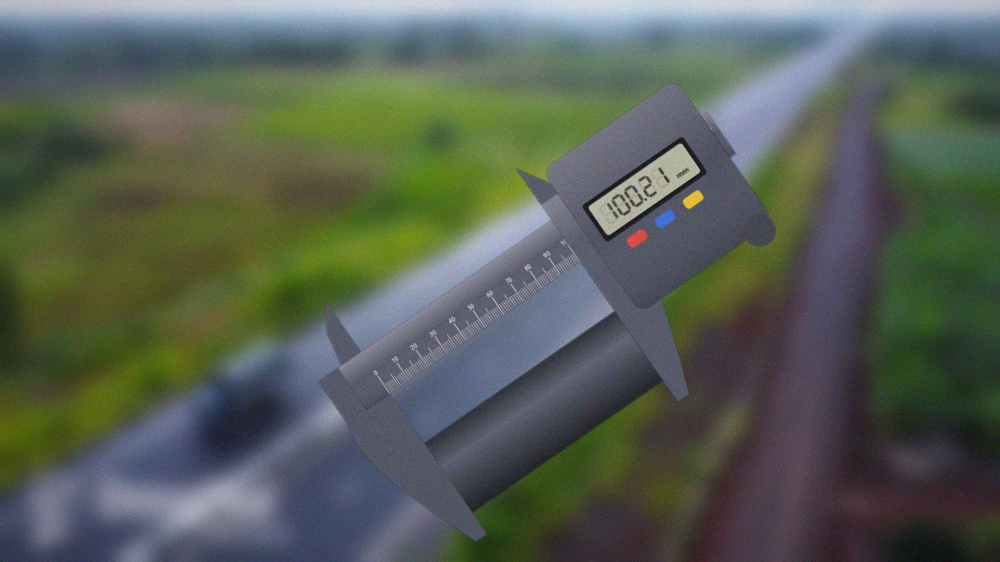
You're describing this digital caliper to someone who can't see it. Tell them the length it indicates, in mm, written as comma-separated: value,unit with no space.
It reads 100.21,mm
